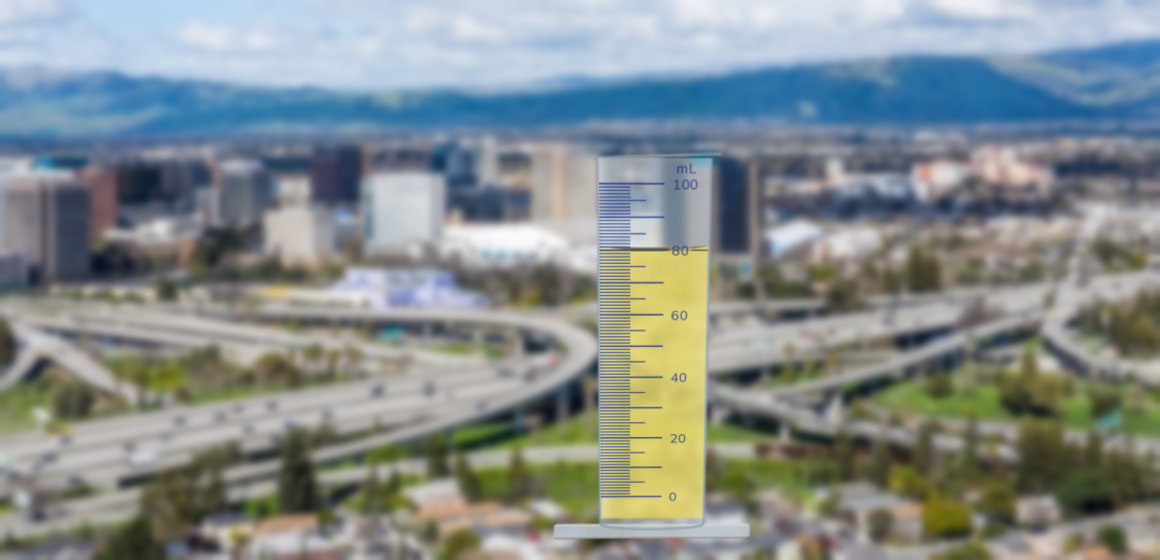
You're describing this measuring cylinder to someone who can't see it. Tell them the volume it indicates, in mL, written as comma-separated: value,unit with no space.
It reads 80,mL
